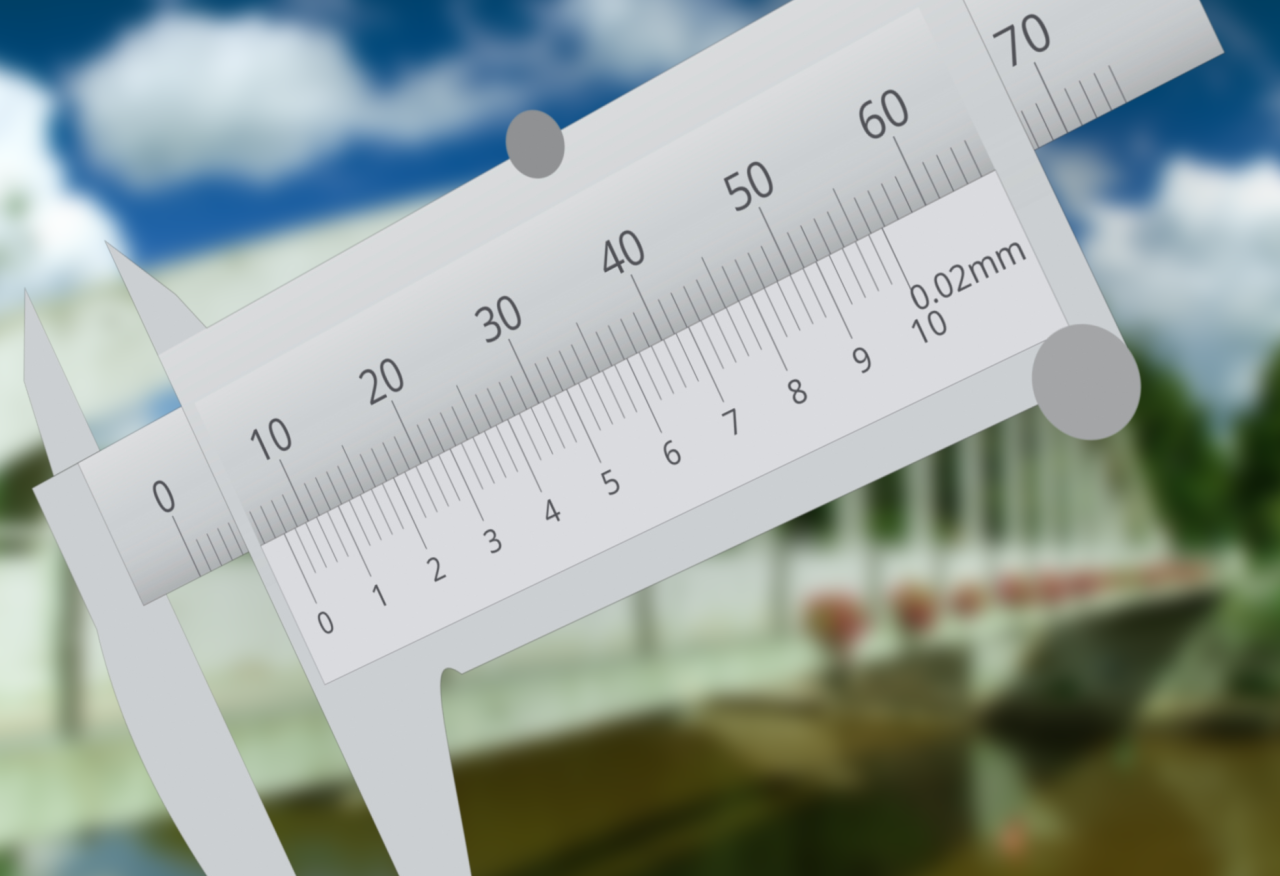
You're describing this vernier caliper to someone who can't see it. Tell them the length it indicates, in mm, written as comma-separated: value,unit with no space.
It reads 7.8,mm
